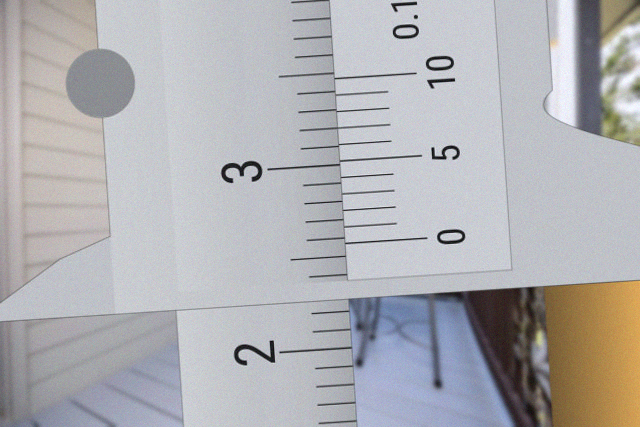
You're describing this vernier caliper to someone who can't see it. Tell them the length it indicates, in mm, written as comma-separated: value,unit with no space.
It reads 25.7,mm
